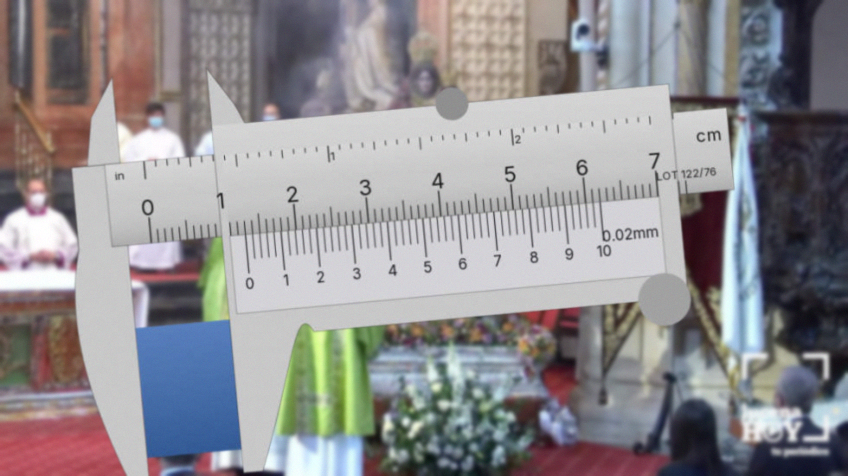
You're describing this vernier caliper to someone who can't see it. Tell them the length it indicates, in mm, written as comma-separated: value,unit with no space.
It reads 13.0,mm
